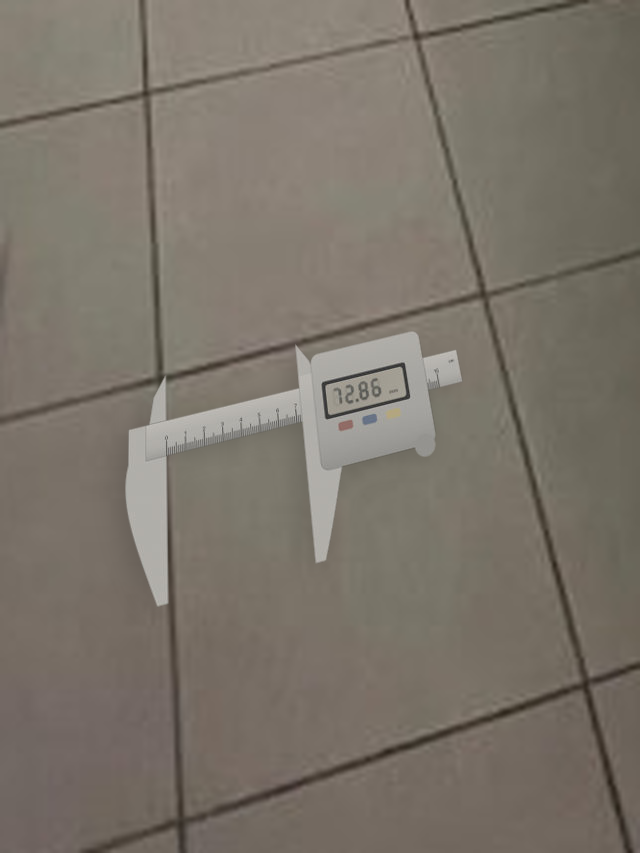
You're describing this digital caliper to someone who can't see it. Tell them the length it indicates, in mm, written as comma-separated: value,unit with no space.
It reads 72.86,mm
